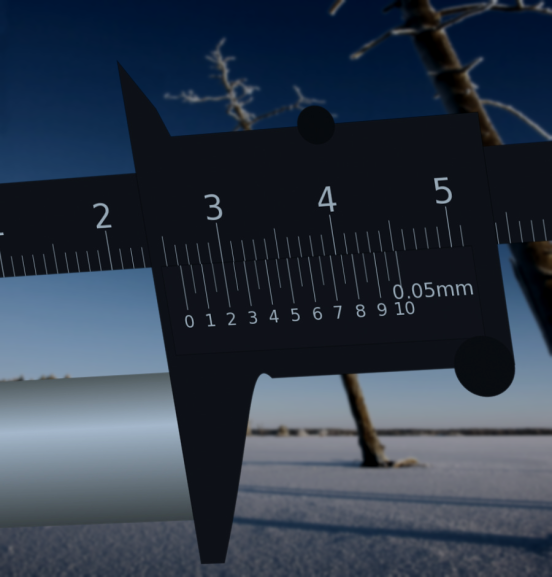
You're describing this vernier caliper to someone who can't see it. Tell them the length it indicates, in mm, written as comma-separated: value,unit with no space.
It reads 26.2,mm
